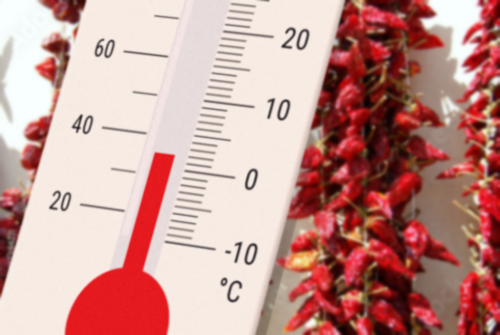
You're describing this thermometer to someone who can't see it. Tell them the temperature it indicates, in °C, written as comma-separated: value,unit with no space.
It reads 2,°C
